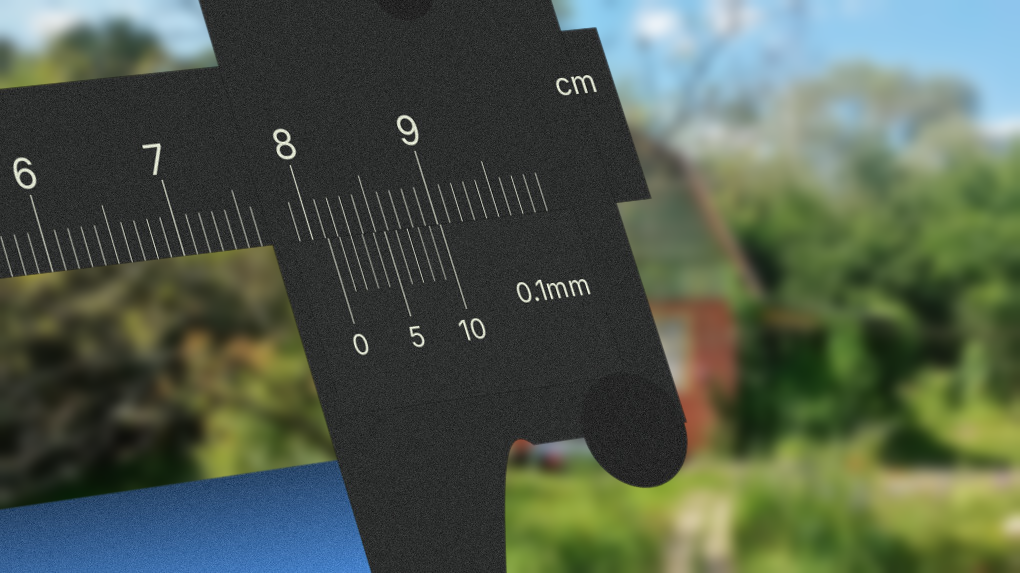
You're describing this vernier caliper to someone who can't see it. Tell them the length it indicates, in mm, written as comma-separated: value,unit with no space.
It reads 81.2,mm
